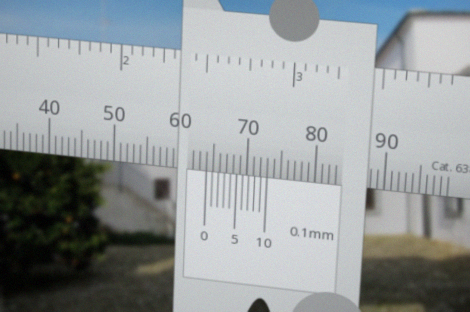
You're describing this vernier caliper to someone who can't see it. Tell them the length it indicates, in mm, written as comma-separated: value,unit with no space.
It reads 64.0,mm
